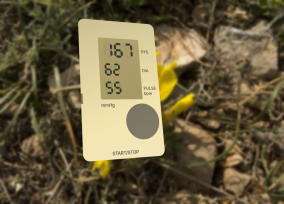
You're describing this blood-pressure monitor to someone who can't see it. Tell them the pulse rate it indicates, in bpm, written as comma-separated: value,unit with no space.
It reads 55,bpm
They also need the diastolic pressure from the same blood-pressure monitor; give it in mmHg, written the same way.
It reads 62,mmHg
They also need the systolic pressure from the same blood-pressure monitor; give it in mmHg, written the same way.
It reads 167,mmHg
